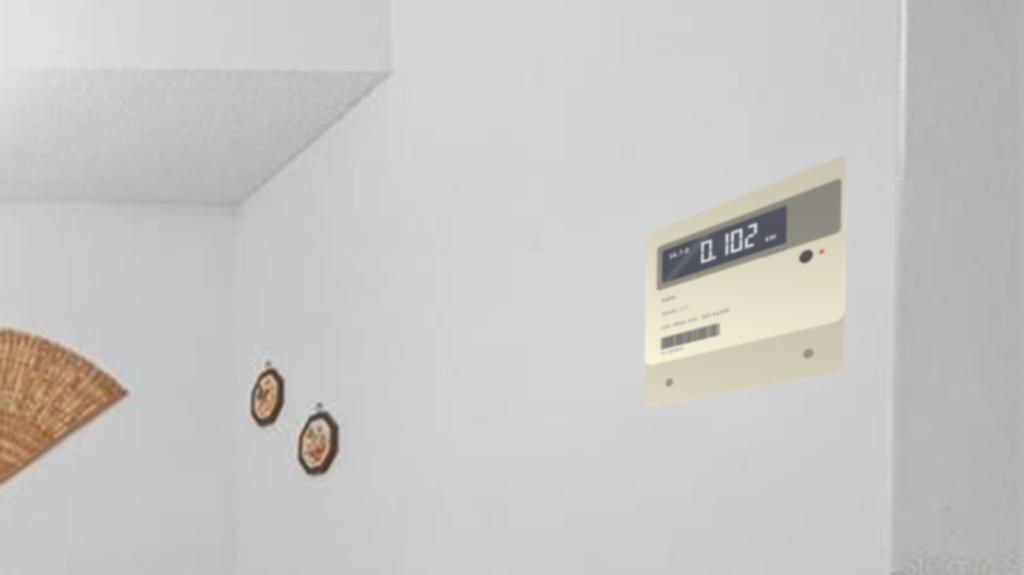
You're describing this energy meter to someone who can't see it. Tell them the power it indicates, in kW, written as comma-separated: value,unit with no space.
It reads 0.102,kW
